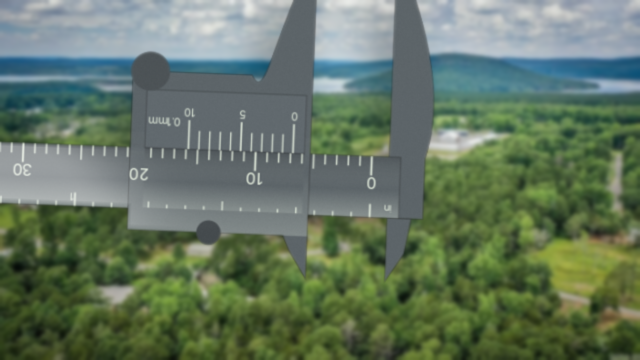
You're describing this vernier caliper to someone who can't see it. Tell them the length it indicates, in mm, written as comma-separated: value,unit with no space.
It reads 6.8,mm
